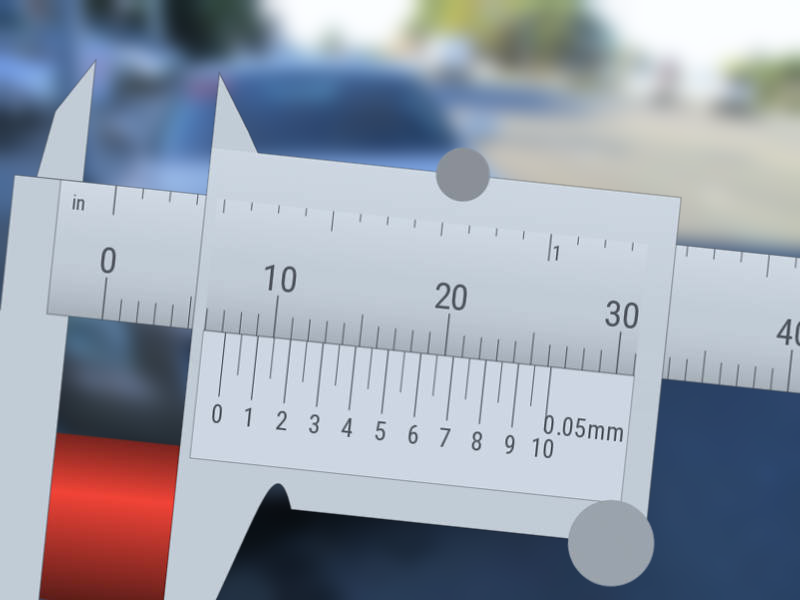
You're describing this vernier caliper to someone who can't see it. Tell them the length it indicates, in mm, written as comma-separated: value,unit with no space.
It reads 7.2,mm
